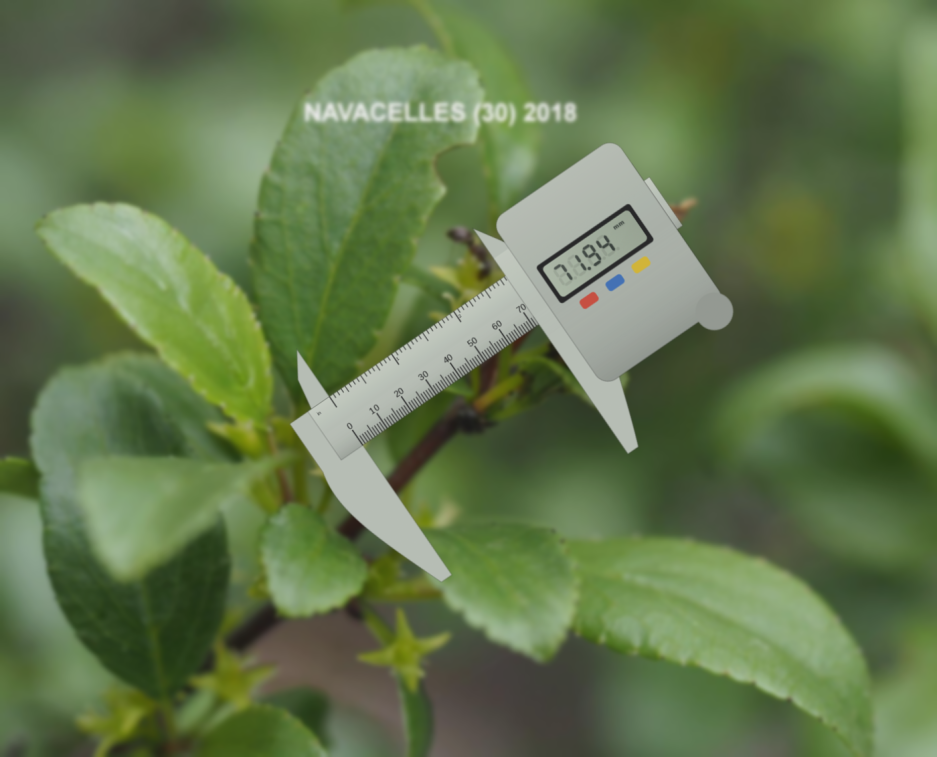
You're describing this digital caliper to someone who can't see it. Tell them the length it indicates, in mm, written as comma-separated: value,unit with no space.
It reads 71.94,mm
